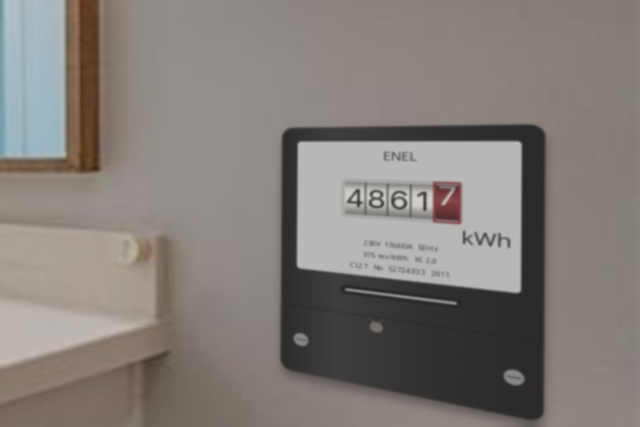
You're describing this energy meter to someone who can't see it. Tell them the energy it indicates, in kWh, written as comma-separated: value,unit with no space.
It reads 4861.7,kWh
